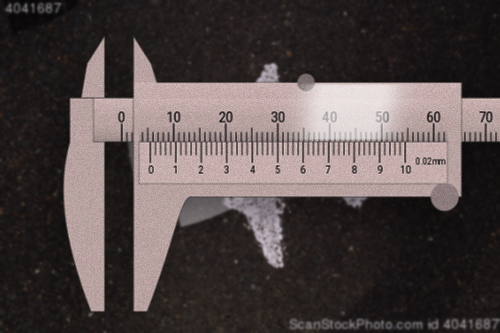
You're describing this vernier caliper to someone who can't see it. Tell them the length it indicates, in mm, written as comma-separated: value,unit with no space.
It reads 5.5,mm
